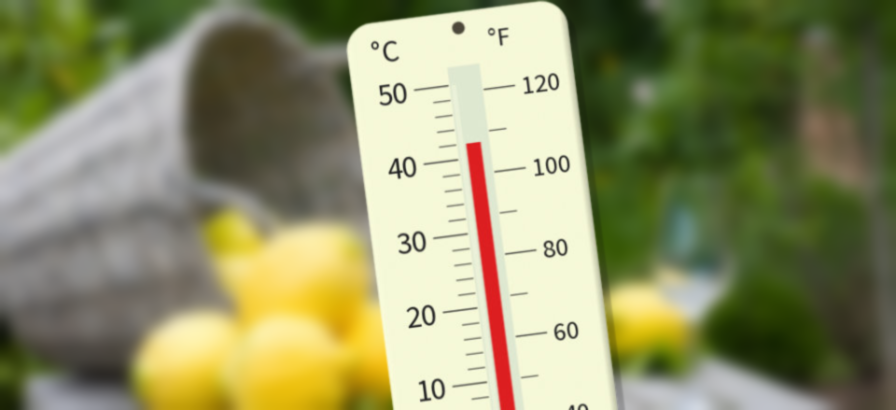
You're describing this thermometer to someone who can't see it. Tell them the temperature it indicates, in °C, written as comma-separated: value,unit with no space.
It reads 42,°C
